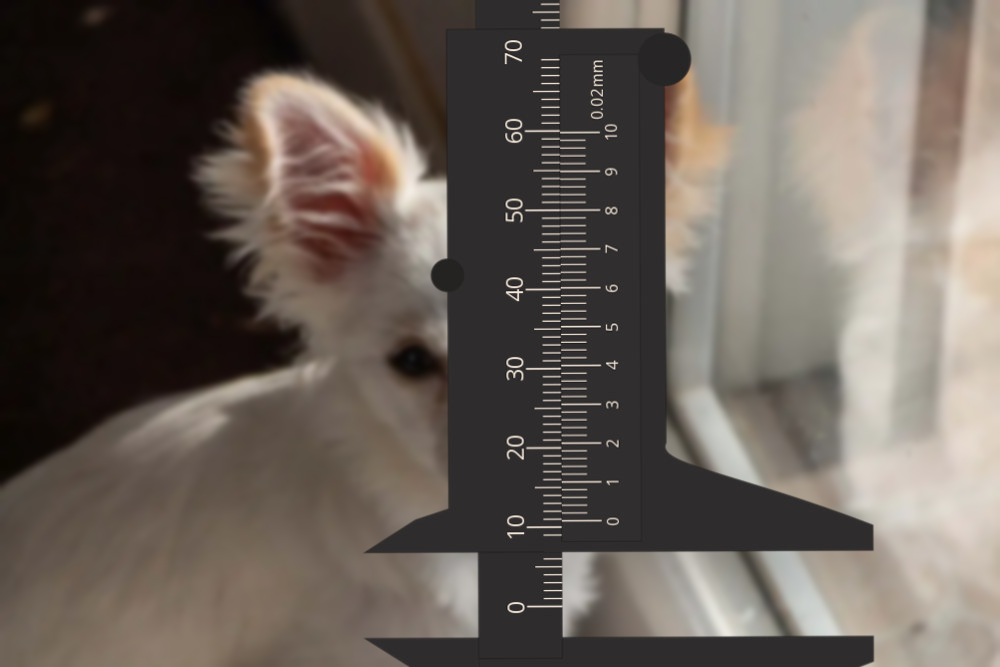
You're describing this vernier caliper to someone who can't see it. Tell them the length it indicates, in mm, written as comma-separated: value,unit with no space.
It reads 10.8,mm
